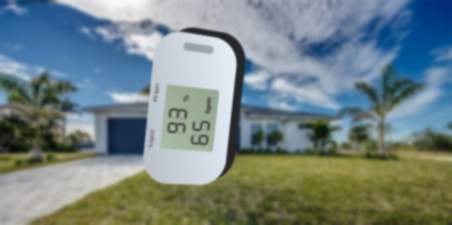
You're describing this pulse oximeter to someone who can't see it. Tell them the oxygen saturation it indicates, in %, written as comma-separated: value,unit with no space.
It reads 93,%
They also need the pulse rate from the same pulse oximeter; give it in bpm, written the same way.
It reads 65,bpm
